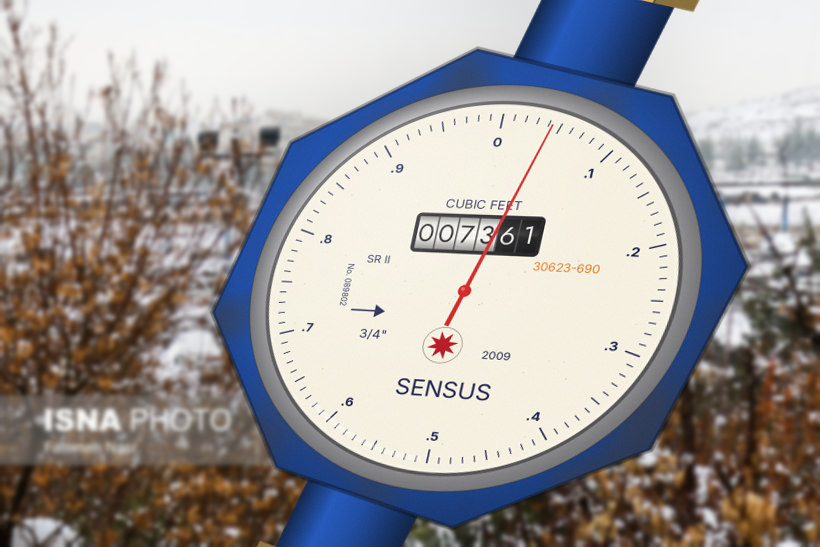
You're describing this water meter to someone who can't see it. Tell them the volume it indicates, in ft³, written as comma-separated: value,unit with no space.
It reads 7361.04,ft³
